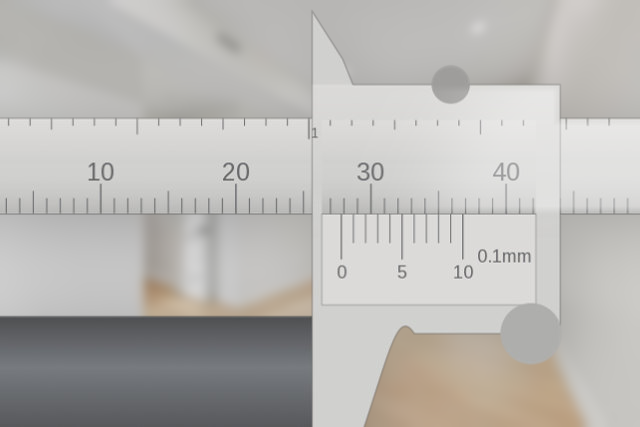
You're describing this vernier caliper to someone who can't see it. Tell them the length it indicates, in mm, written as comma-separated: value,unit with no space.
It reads 27.8,mm
